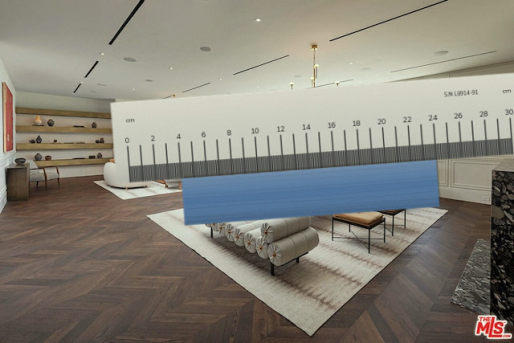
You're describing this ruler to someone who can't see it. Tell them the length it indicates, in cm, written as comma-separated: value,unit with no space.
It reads 20,cm
